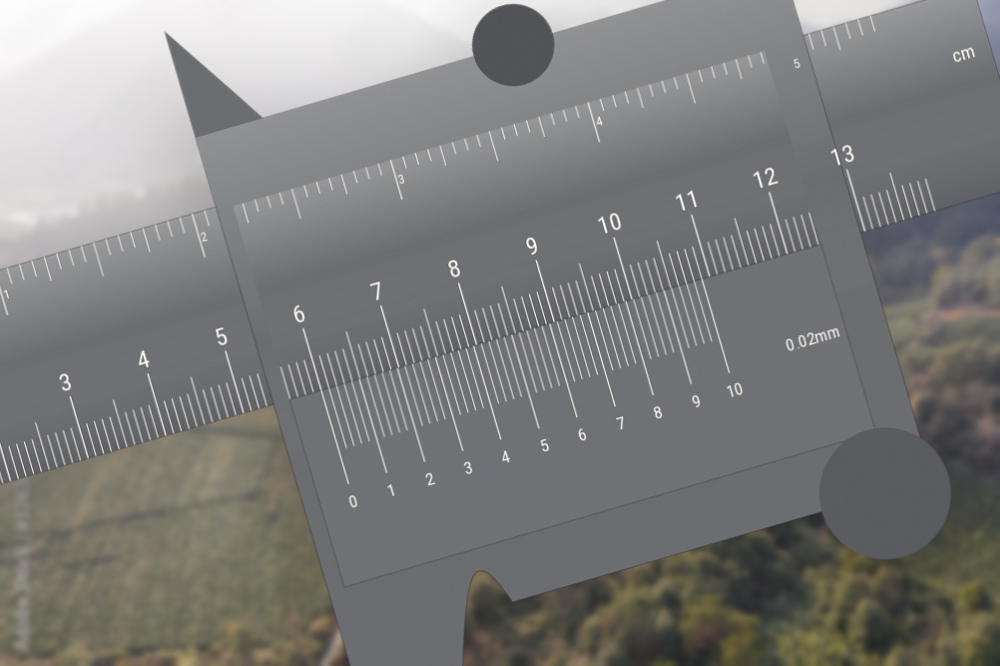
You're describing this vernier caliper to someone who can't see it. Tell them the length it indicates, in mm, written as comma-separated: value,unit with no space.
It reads 60.0,mm
